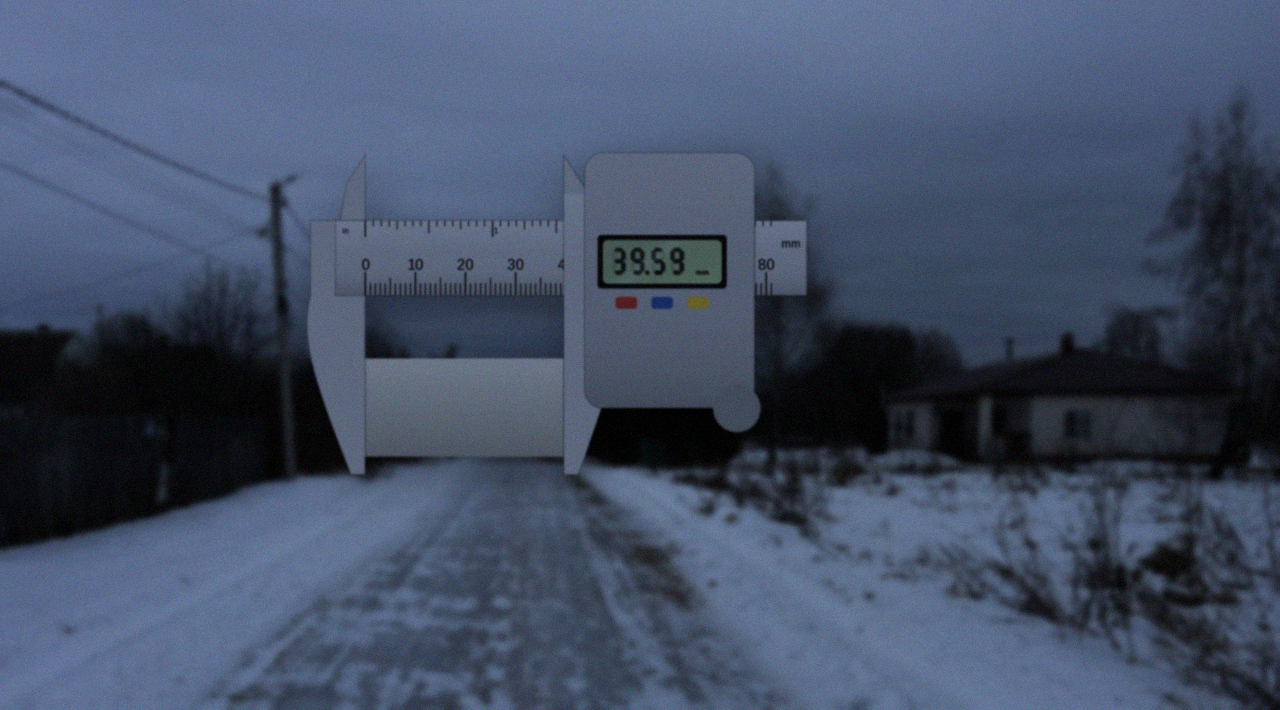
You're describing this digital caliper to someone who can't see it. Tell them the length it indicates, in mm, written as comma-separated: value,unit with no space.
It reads 39.59,mm
